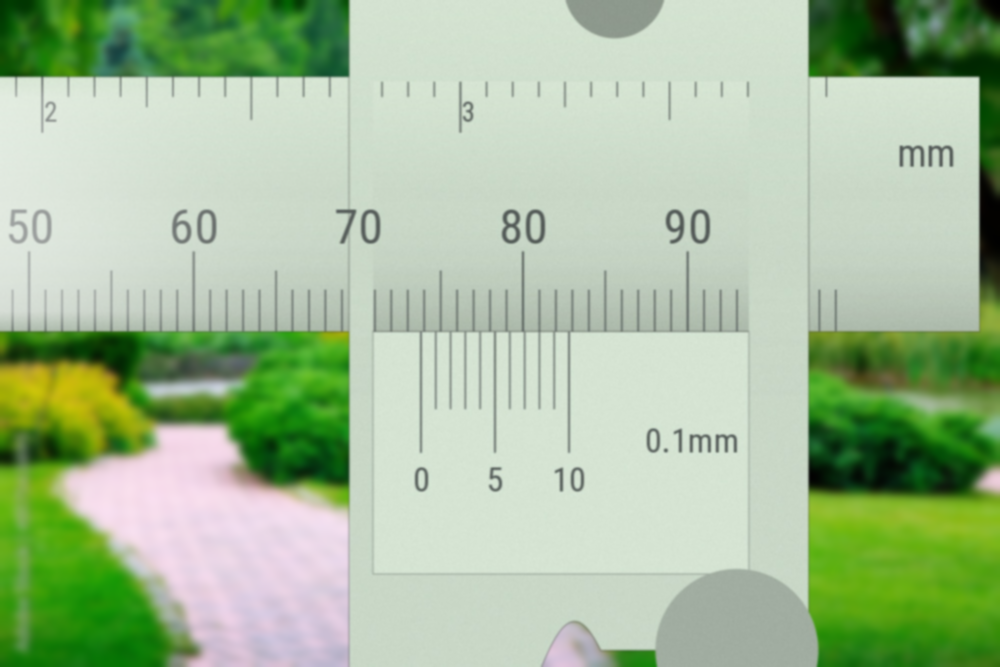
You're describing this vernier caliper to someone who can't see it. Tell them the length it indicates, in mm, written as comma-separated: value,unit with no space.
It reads 73.8,mm
